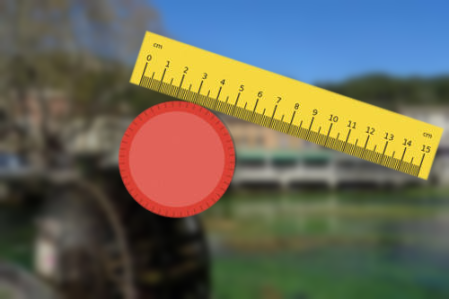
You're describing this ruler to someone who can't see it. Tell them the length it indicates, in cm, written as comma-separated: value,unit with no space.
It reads 6,cm
